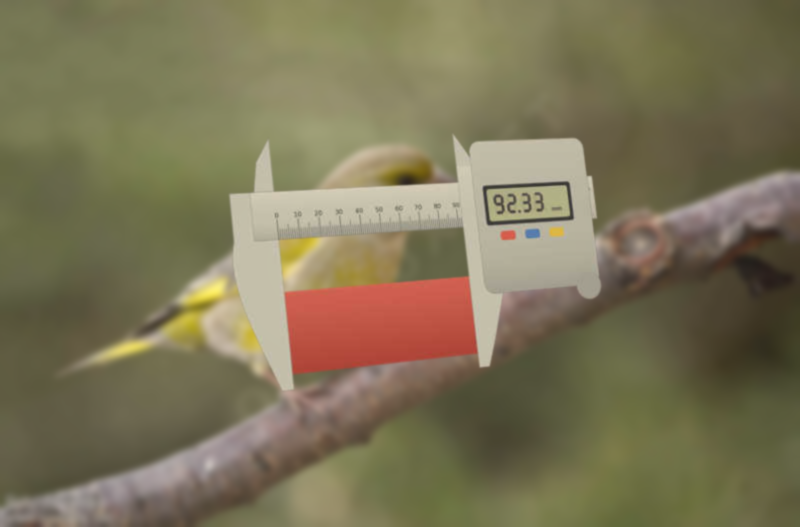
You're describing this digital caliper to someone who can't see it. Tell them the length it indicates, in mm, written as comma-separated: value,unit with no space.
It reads 92.33,mm
